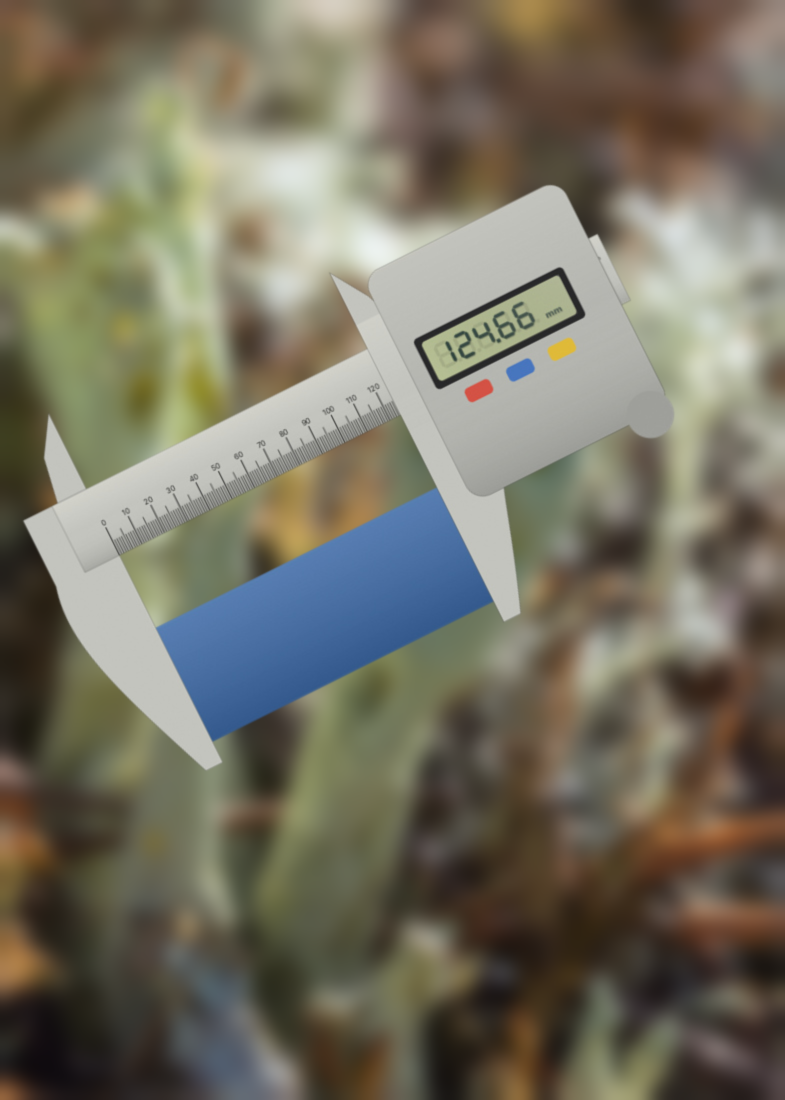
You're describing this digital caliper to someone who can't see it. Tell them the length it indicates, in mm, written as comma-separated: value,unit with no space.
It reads 124.66,mm
